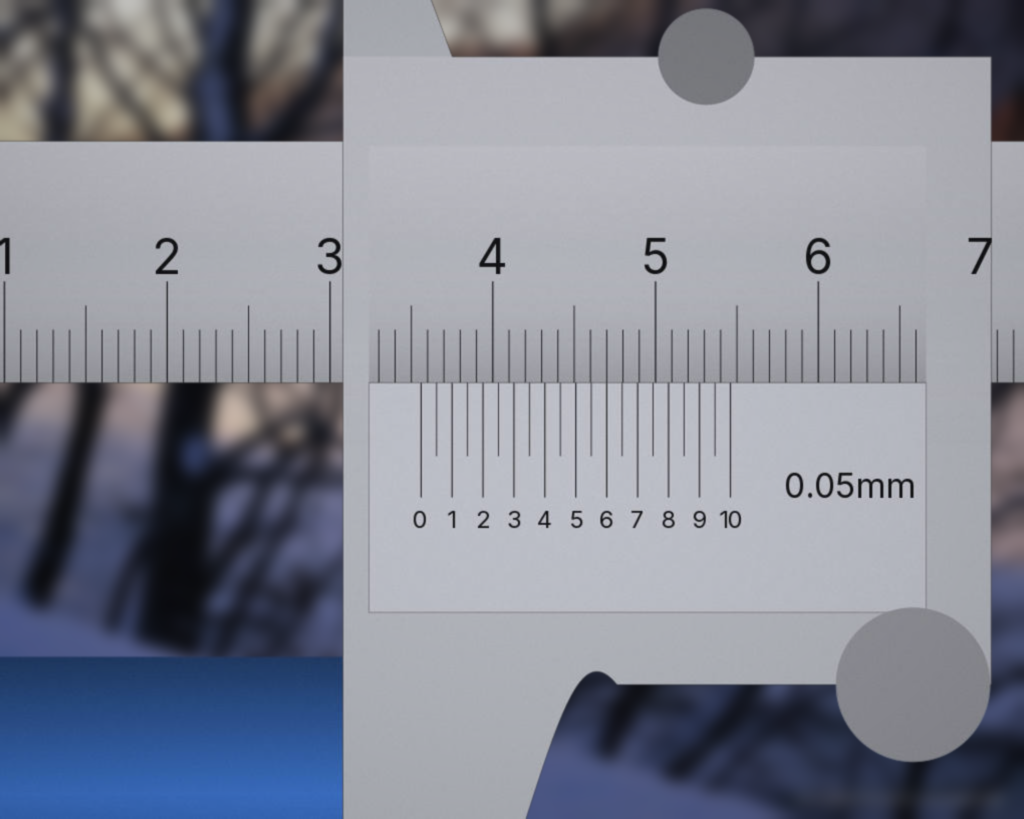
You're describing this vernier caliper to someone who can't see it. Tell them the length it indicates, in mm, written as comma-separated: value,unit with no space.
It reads 35.6,mm
